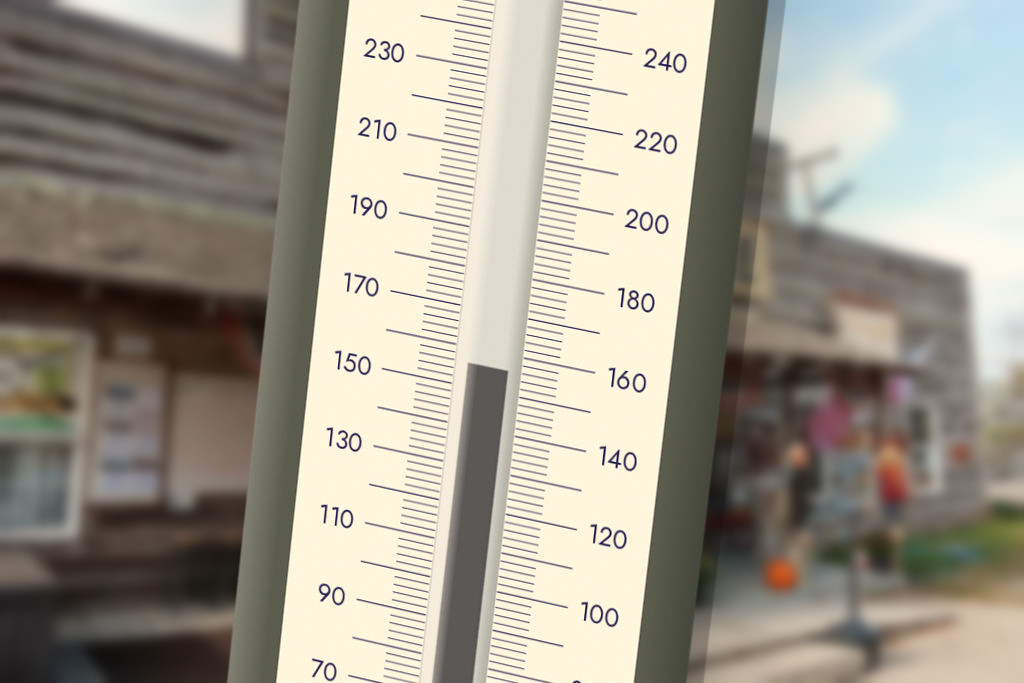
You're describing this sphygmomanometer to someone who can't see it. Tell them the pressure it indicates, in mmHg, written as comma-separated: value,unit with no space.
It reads 156,mmHg
